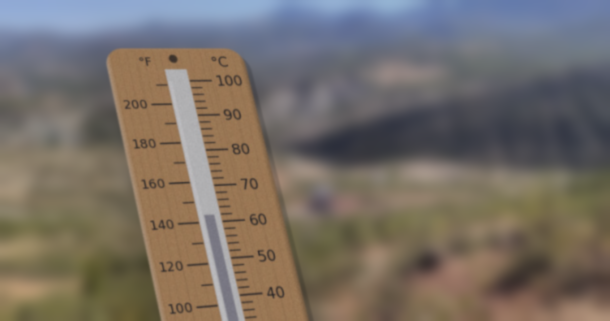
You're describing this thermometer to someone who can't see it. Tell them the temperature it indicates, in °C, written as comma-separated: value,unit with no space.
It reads 62,°C
